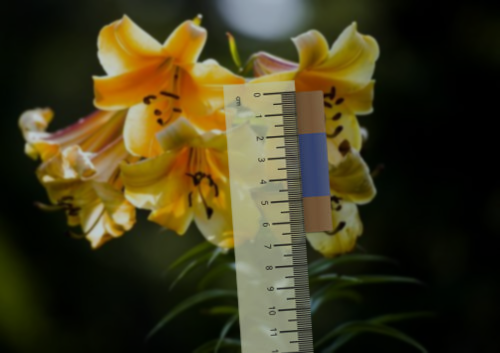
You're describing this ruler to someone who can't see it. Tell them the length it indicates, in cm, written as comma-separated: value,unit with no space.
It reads 6.5,cm
